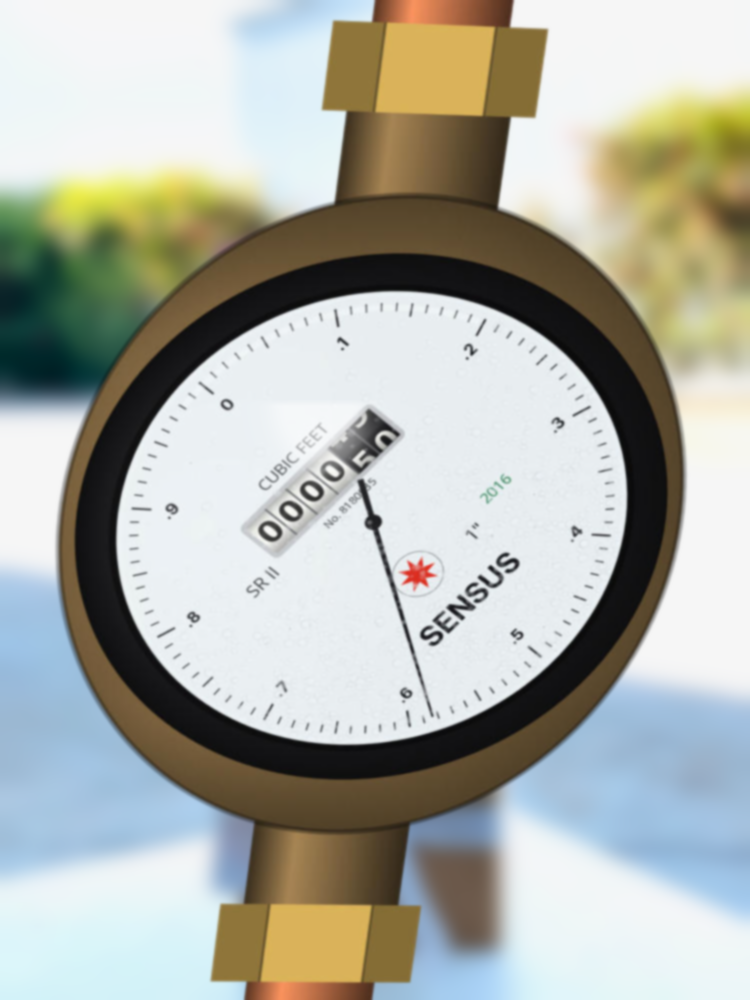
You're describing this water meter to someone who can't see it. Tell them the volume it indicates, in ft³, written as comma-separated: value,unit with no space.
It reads 49.58,ft³
